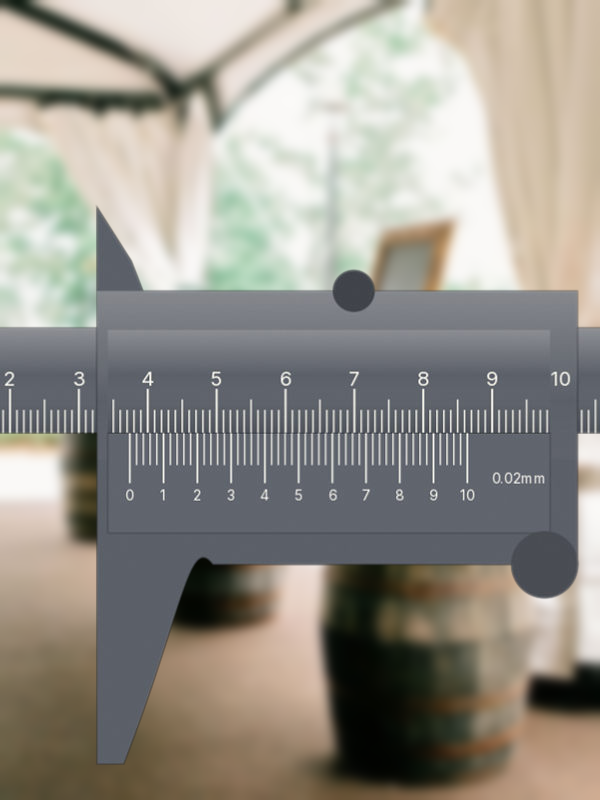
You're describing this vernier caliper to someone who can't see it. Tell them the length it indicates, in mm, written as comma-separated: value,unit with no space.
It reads 37.4,mm
